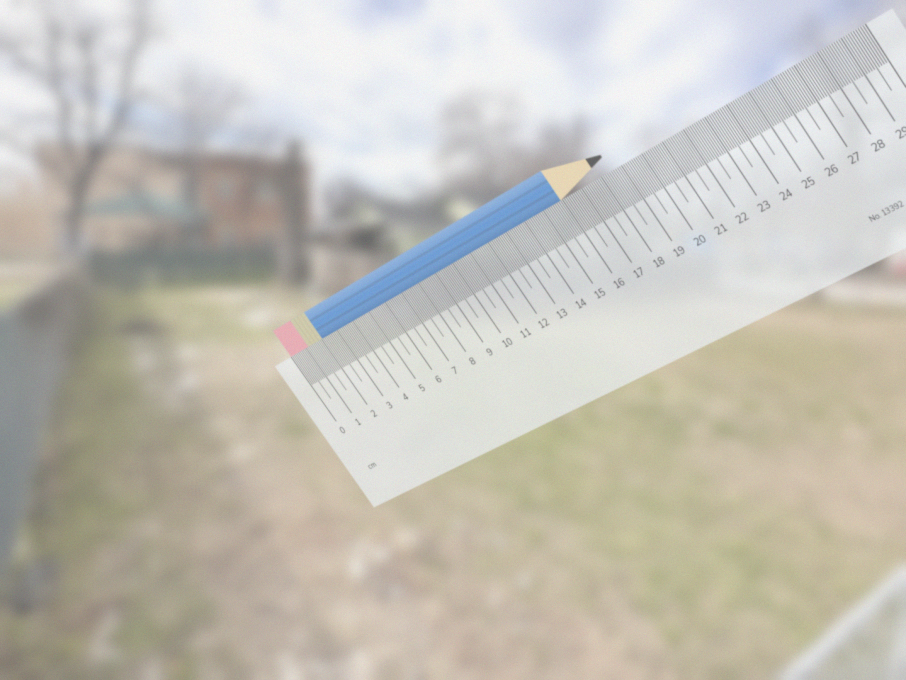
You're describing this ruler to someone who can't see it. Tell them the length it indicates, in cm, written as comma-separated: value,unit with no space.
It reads 18.5,cm
